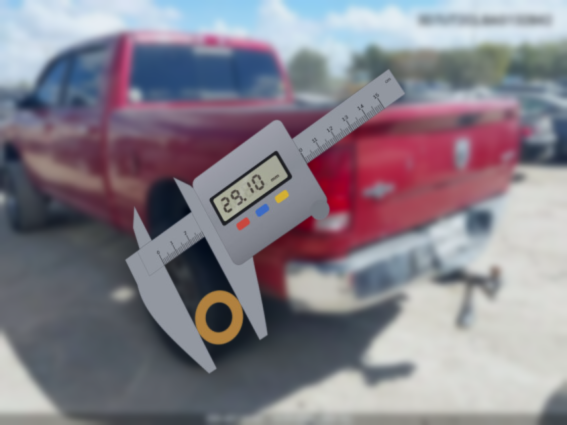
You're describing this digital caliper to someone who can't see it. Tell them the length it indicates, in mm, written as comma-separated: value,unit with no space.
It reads 29.10,mm
